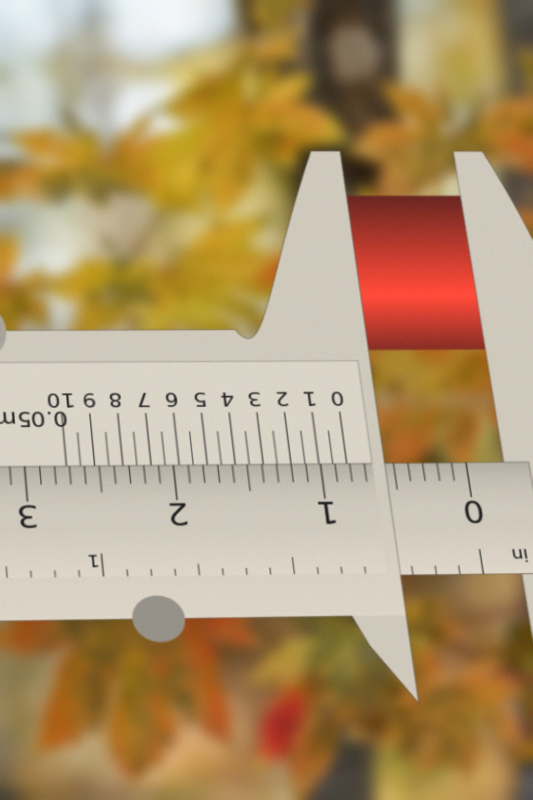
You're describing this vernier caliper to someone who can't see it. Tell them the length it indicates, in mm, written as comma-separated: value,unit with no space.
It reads 8.2,mm
